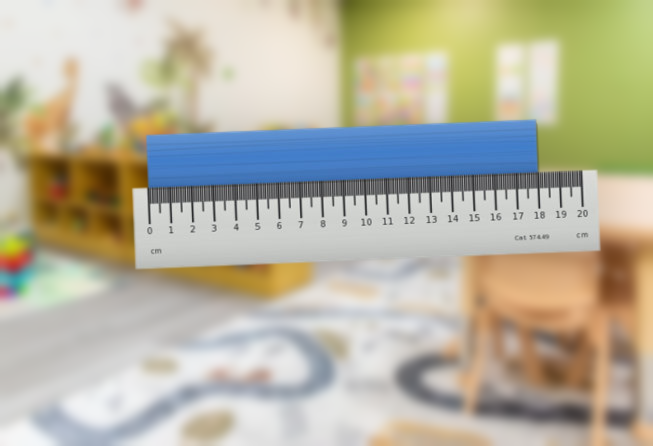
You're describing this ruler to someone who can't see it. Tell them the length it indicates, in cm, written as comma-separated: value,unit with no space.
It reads 18,cm
